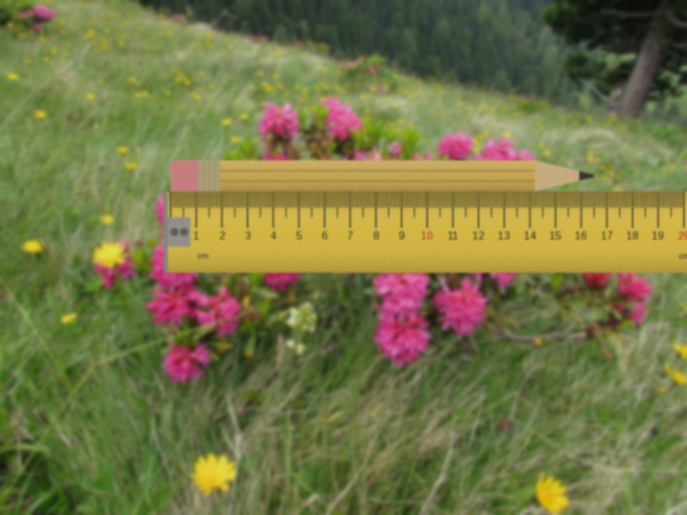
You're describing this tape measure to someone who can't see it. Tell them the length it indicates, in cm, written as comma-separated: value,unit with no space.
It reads 16.5,cm
